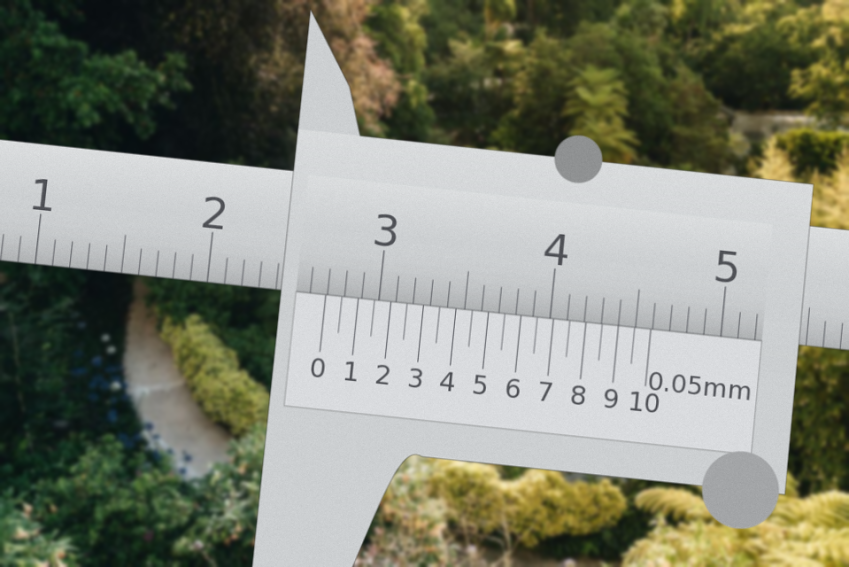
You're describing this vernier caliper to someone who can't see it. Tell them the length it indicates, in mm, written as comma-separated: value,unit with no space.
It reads 26.9,mm
